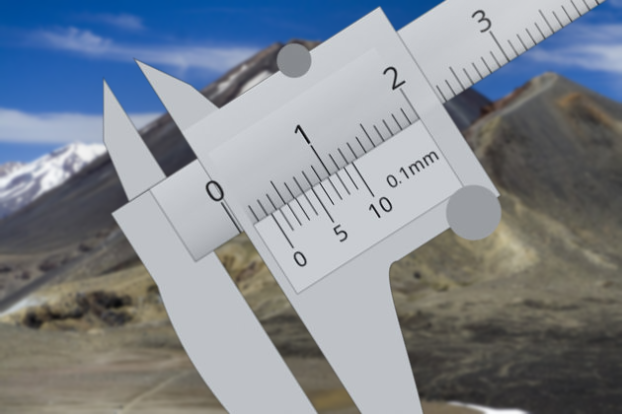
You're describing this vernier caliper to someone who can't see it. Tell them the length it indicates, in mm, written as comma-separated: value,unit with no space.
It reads 3.4,mm
